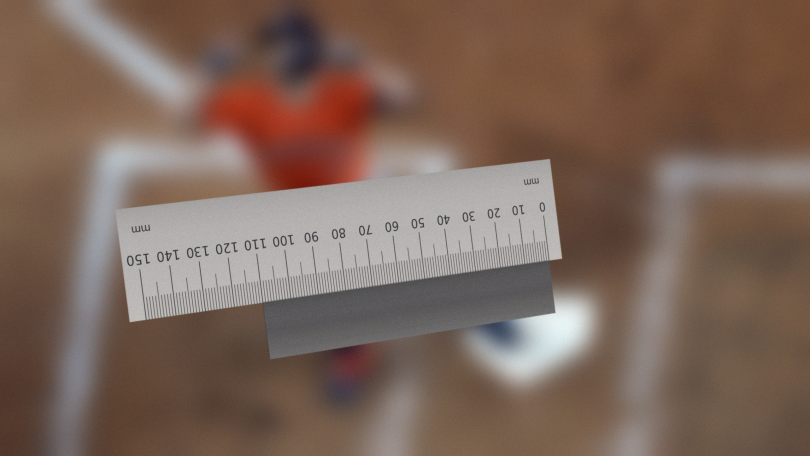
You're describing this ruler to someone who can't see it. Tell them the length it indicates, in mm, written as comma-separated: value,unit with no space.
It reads 110,mm
